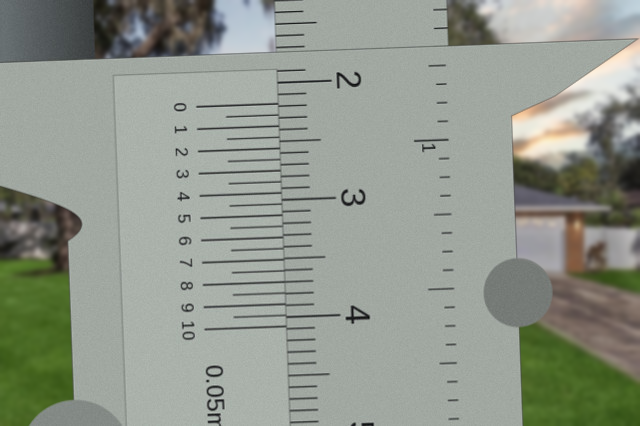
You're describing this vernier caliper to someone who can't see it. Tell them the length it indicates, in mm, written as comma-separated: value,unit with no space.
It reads 21.8,mm
